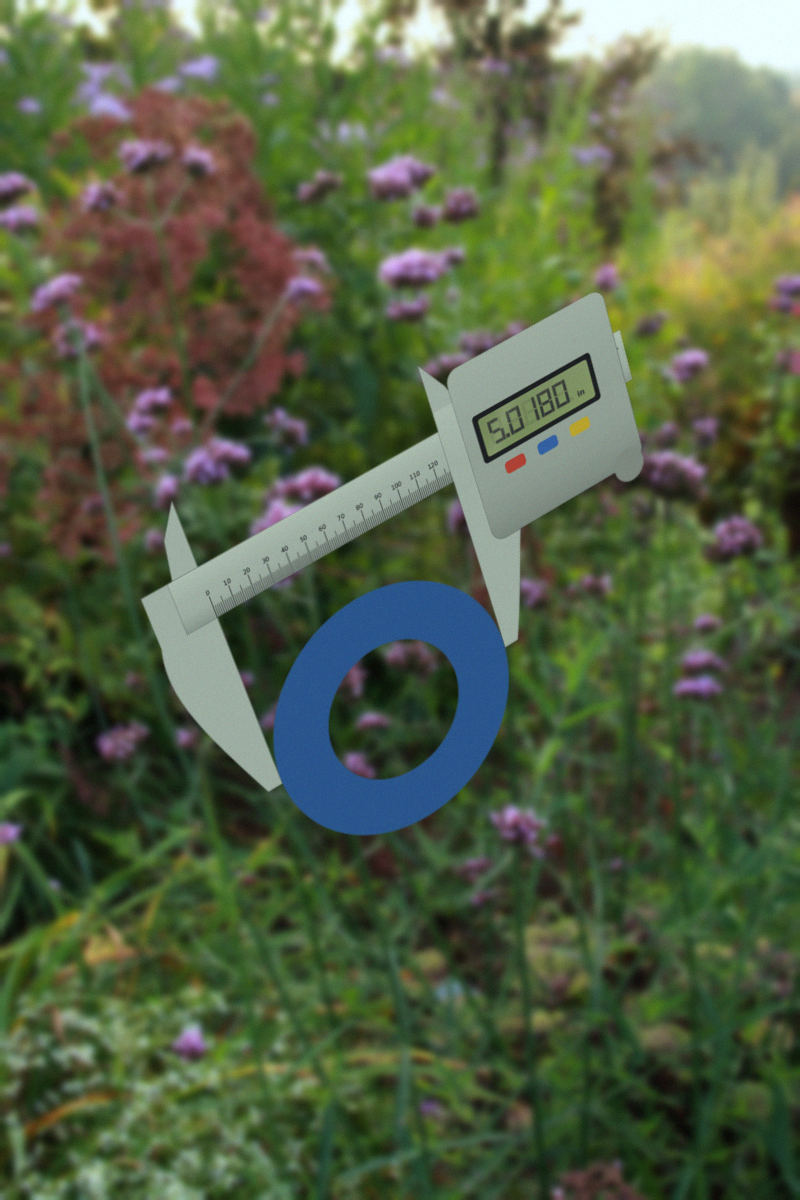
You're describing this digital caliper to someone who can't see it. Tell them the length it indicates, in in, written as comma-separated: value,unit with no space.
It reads 5.0180,in
